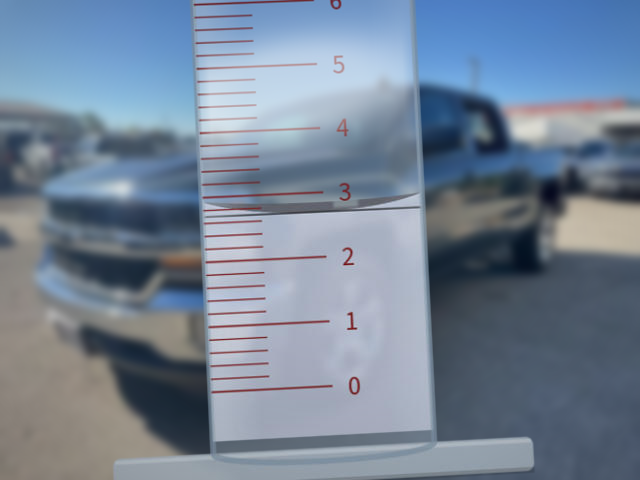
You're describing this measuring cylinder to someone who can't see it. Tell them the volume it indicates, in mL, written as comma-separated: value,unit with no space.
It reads 2.7,mL
